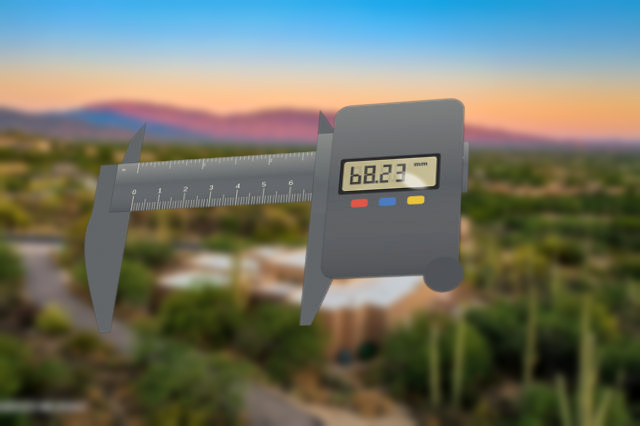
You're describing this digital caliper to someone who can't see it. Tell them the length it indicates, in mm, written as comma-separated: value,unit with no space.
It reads 68.23,mm
